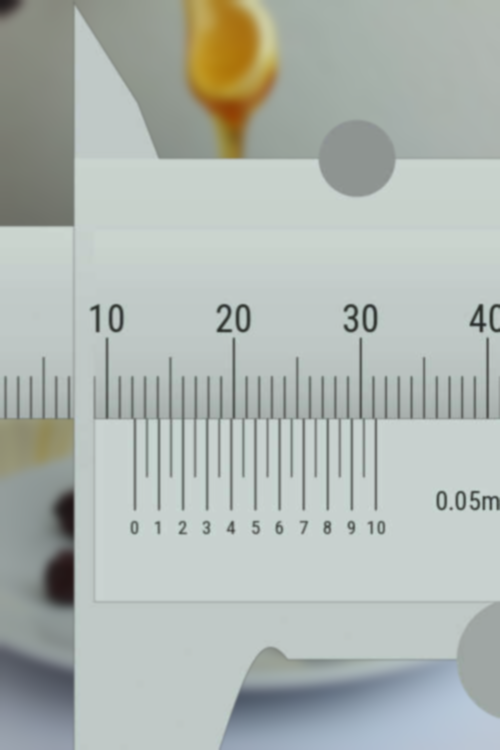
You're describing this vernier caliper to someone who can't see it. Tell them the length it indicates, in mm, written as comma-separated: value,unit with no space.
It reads 12.2,mm
